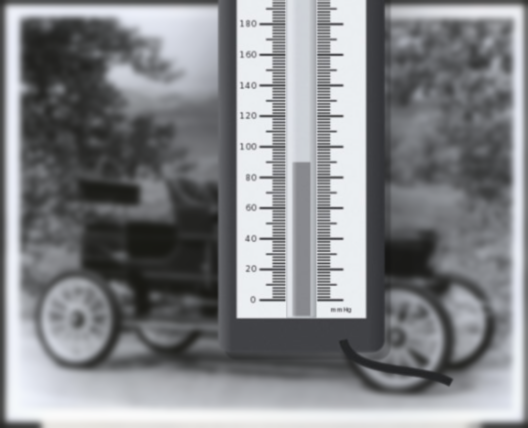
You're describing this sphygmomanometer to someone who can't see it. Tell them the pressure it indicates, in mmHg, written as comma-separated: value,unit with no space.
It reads 90,mmHg
